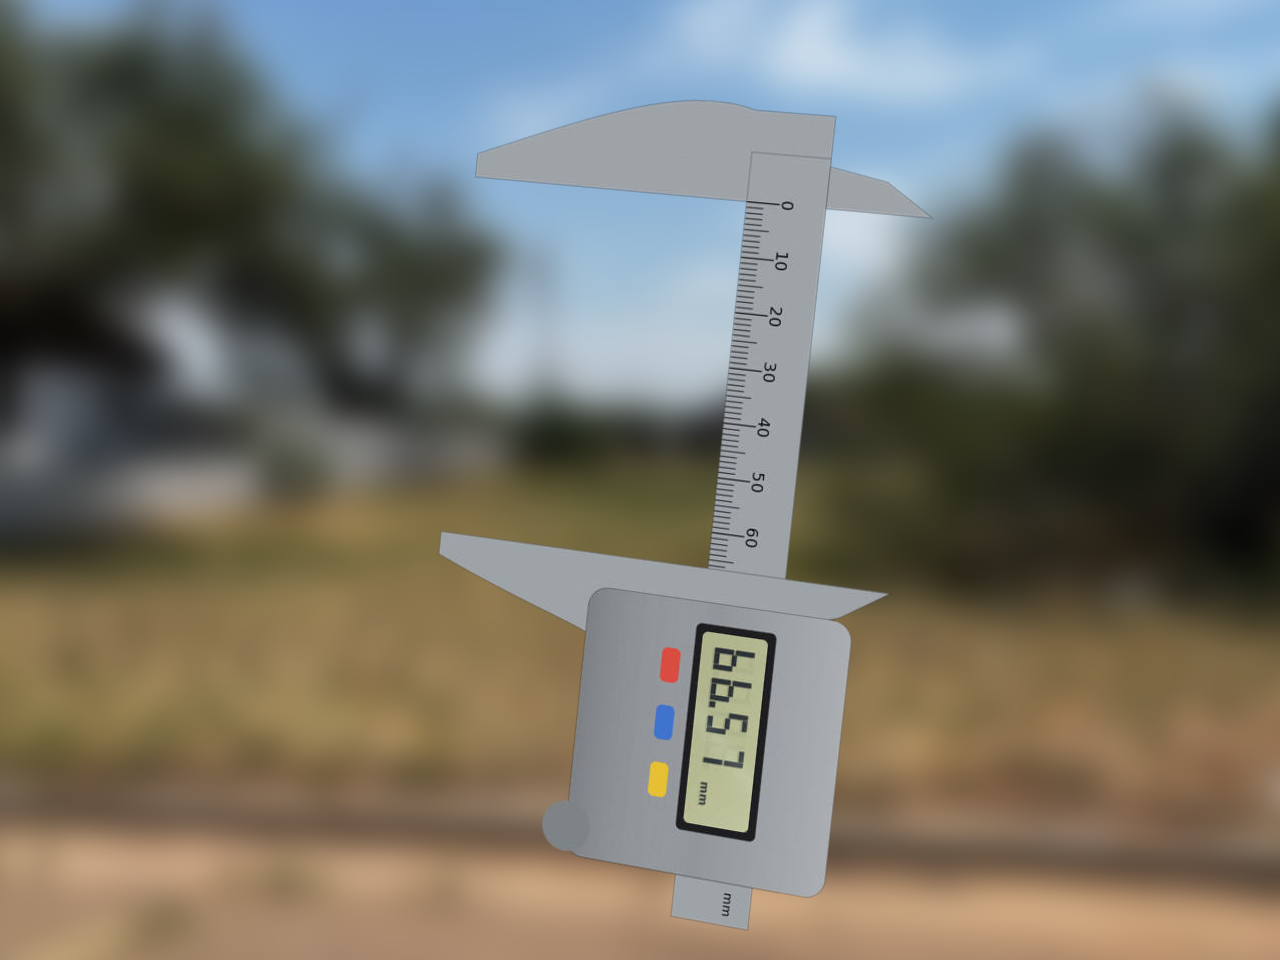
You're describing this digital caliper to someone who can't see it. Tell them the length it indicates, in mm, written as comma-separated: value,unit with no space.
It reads 66.57,mm
